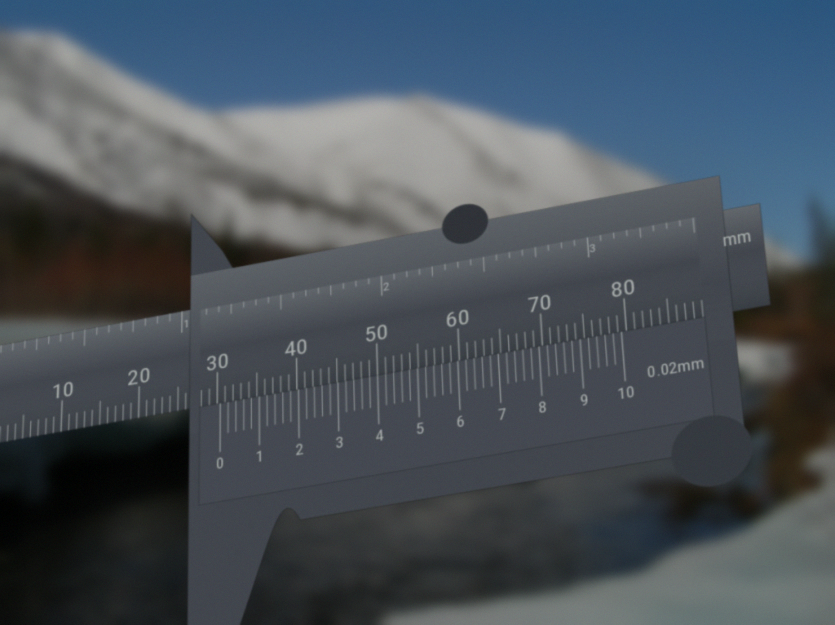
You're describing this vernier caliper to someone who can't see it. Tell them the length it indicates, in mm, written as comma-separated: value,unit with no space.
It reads 30.4,mm
